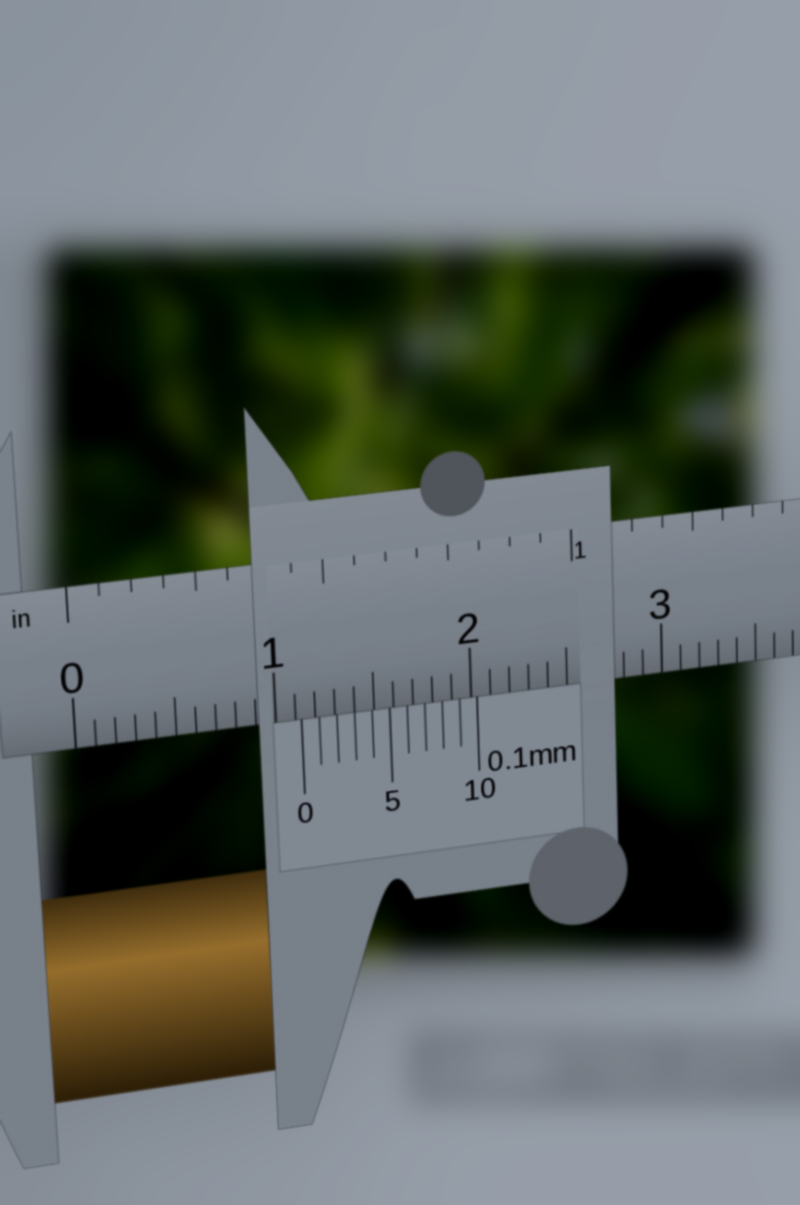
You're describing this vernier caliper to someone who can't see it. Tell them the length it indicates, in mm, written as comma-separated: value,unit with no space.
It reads 11.3,mm
